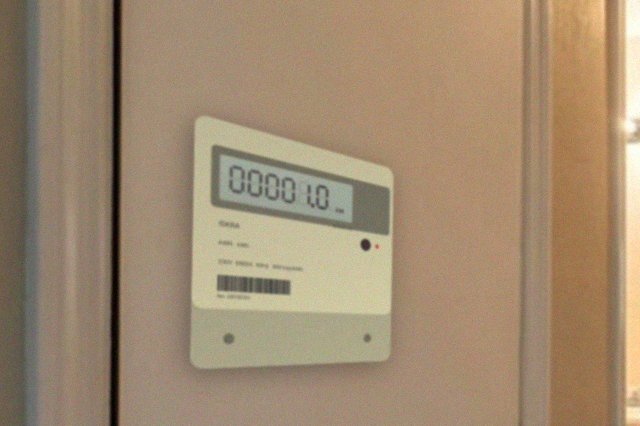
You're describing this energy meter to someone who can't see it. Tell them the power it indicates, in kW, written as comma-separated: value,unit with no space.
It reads 1.0,kW
